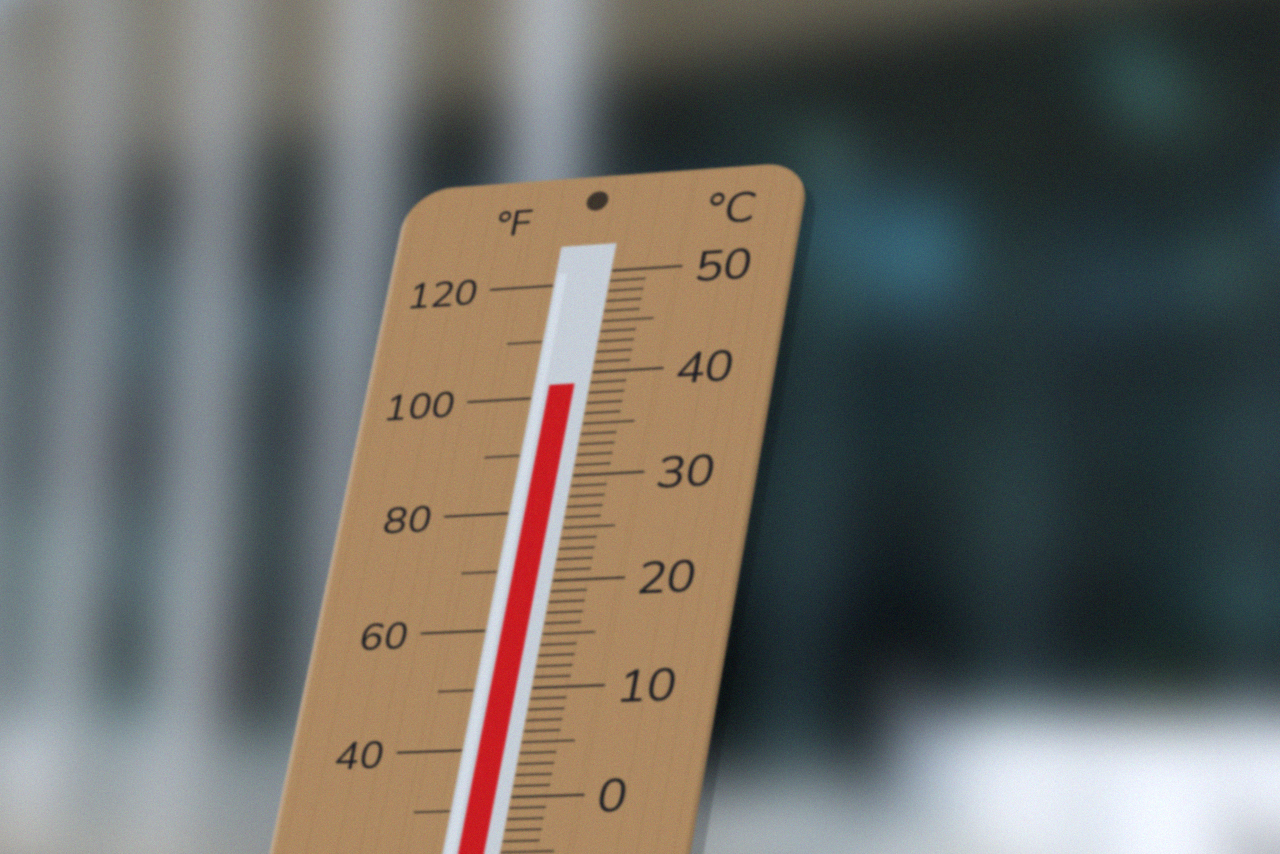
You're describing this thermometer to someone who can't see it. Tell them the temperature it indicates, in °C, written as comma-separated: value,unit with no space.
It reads 39,°C
